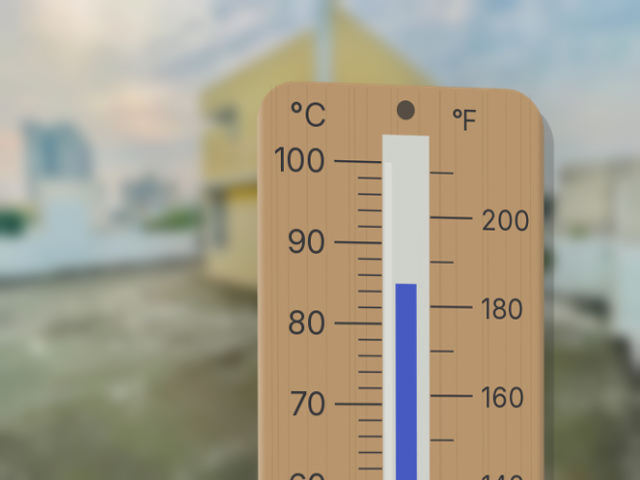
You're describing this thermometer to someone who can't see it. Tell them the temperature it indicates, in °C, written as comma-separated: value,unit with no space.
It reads 85,°C
